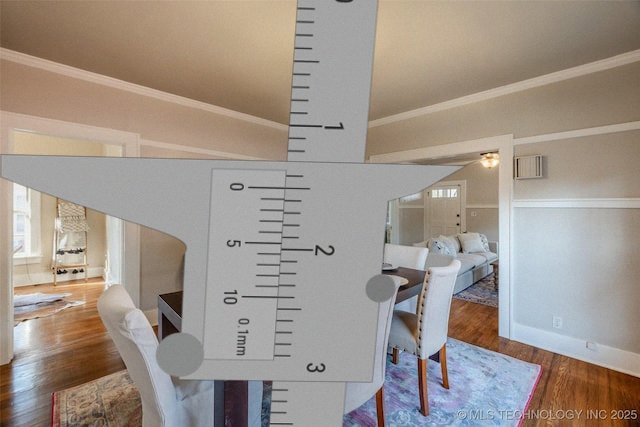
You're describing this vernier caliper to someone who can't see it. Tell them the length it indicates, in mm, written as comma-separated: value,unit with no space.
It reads 15.0,mm
